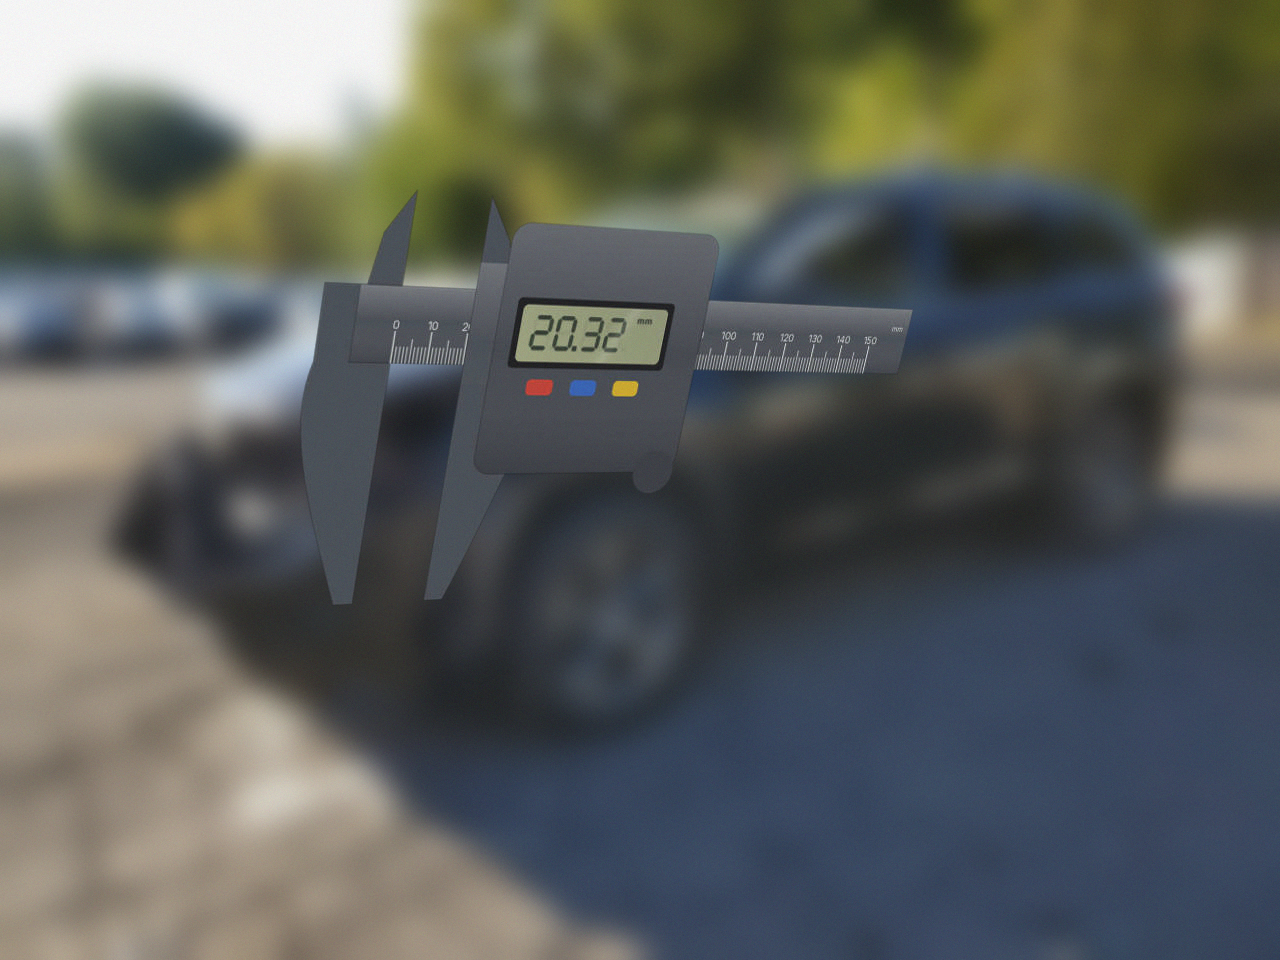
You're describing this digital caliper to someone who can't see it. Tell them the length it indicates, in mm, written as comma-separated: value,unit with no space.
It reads 20.32,mm
